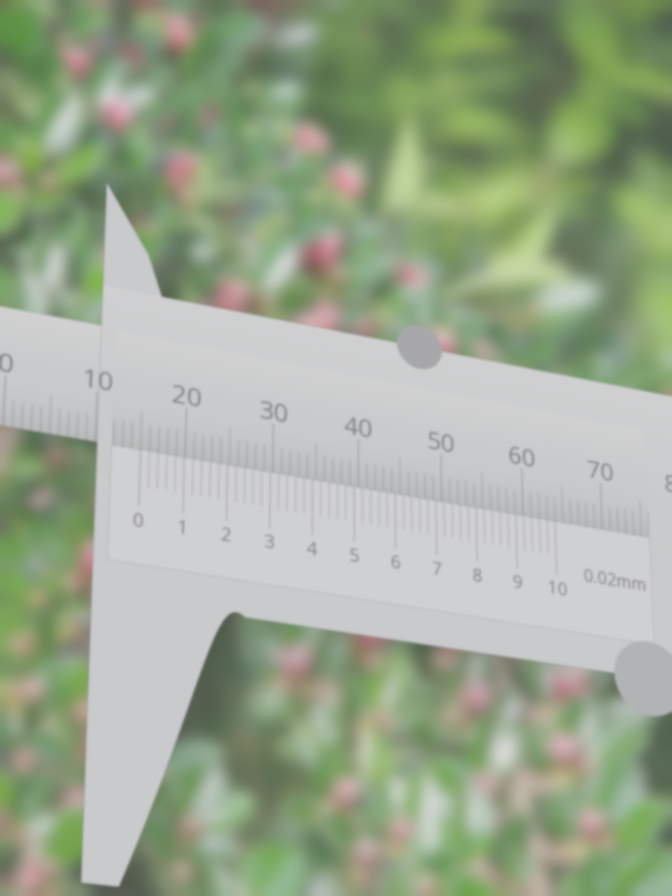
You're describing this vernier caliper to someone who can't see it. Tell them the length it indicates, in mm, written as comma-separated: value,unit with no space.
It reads 15.0,mm
